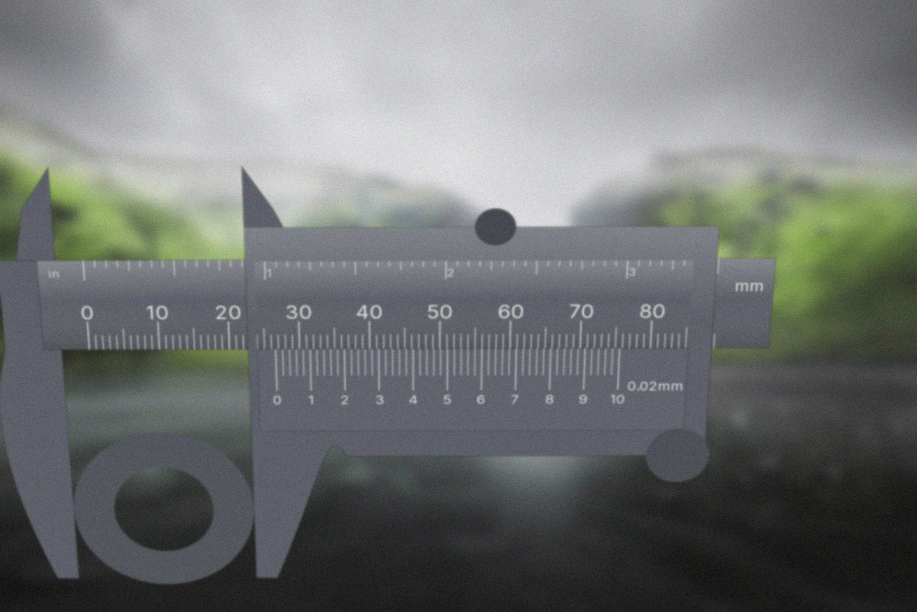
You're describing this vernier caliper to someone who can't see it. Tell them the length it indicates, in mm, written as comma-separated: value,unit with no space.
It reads 26.6,mm
